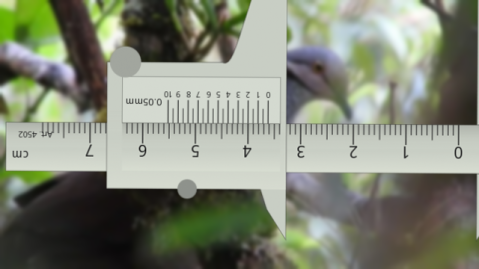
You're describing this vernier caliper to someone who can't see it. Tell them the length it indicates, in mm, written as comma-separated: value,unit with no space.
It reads 36.2,mm
